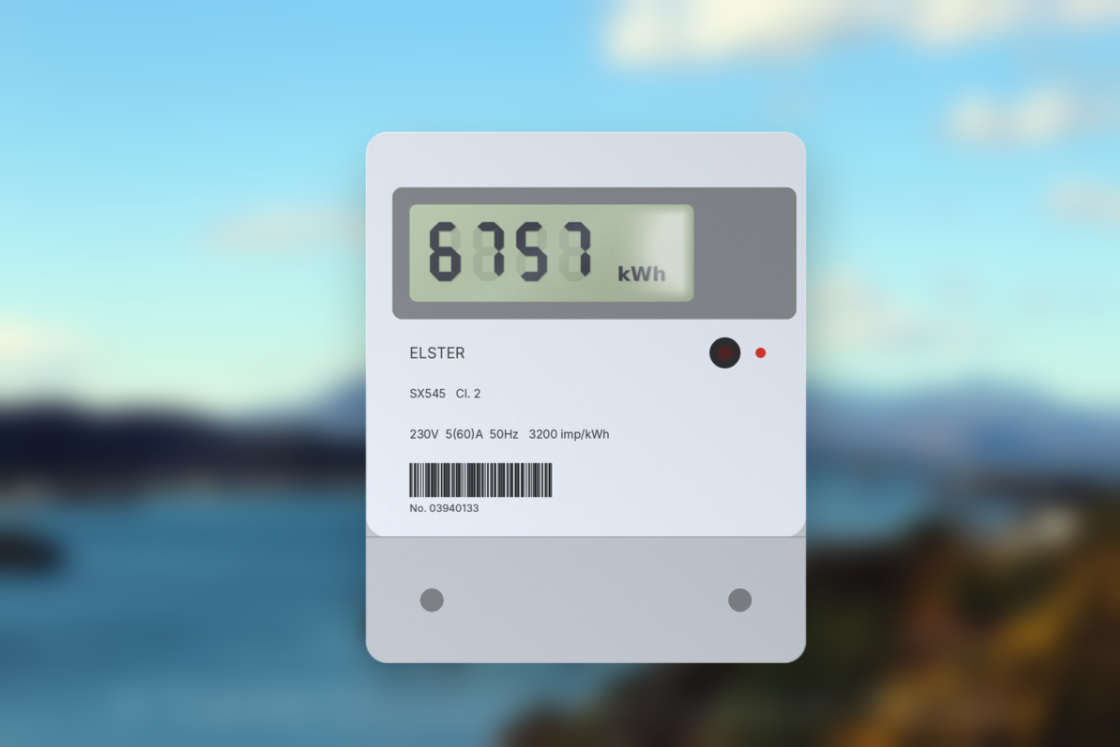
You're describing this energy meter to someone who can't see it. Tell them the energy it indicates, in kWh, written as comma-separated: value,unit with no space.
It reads 6757,kWh
